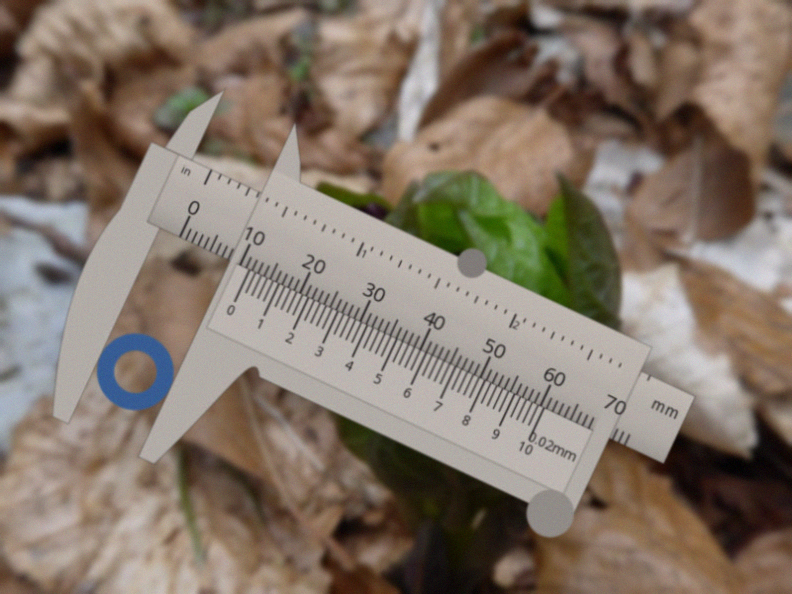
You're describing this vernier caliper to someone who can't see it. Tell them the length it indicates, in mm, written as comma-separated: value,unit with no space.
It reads 11.6,mm
